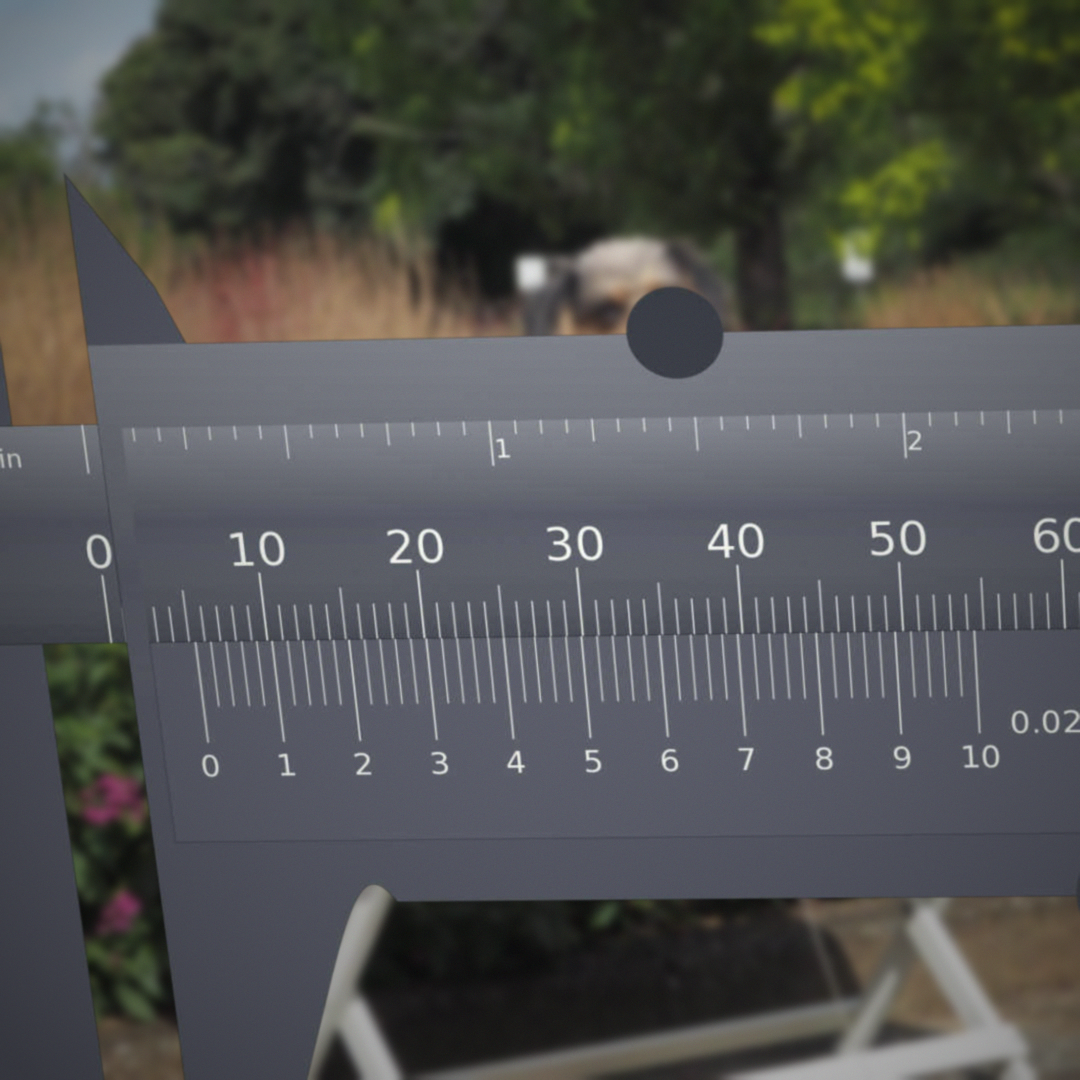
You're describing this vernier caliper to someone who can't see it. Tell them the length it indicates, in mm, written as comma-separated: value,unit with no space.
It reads 5.4,mm
